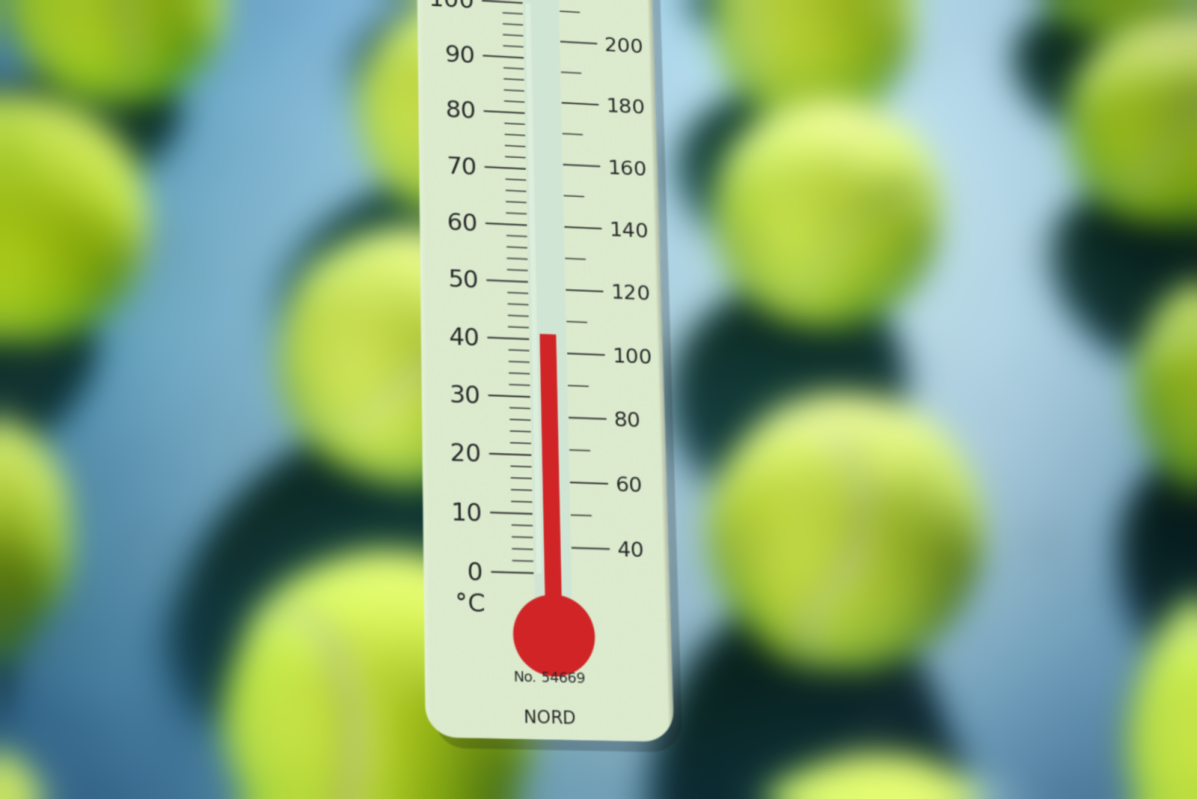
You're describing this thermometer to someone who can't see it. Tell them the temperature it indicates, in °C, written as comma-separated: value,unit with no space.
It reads 41,°C
